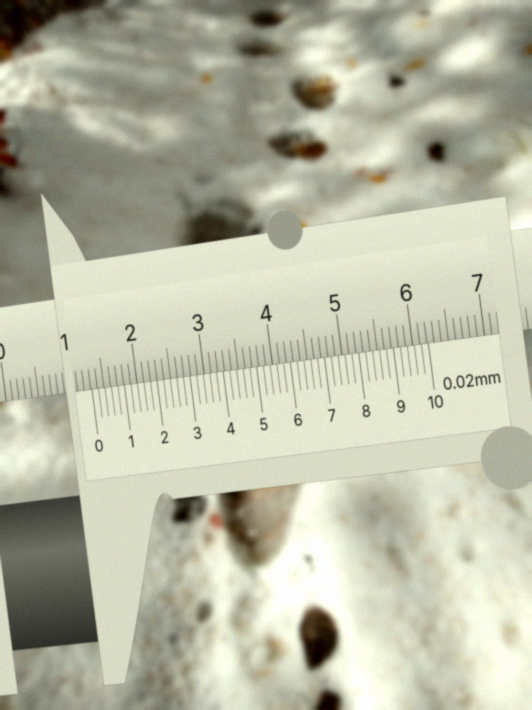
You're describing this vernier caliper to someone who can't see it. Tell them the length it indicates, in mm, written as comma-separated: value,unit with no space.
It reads 13.2,mm
